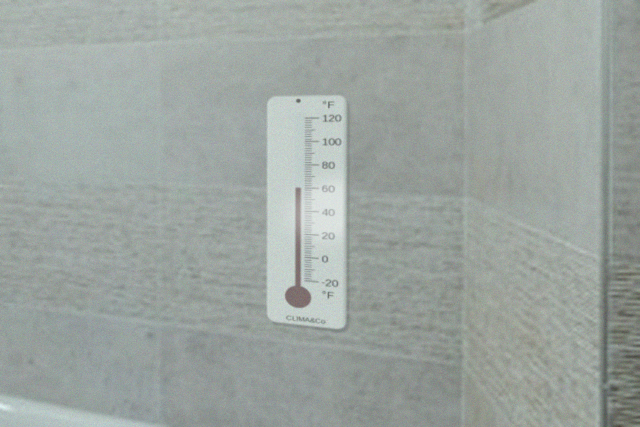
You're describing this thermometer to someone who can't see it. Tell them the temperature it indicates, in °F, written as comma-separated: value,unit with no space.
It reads 60,°F
